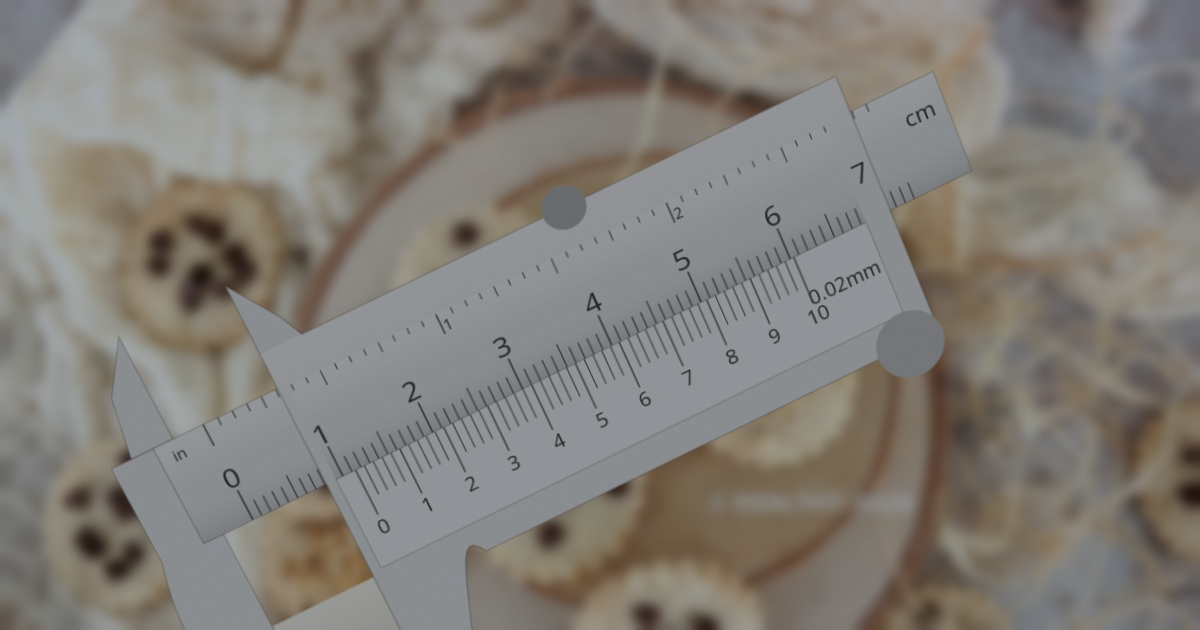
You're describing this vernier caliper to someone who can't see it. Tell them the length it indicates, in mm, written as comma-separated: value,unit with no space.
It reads 11.4,mm
